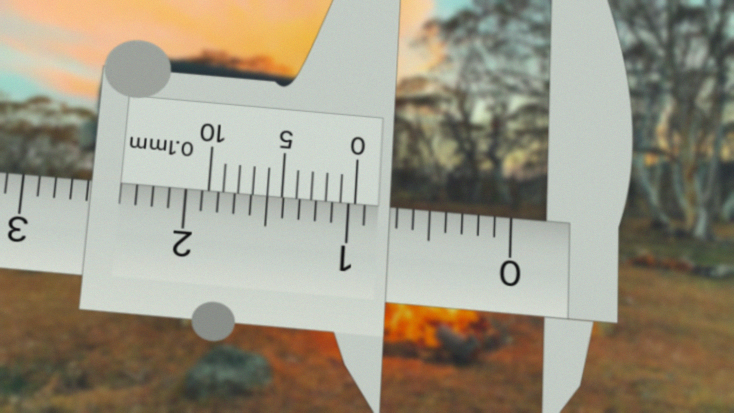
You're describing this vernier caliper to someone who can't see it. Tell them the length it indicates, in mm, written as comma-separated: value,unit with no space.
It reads 9.6,mm
